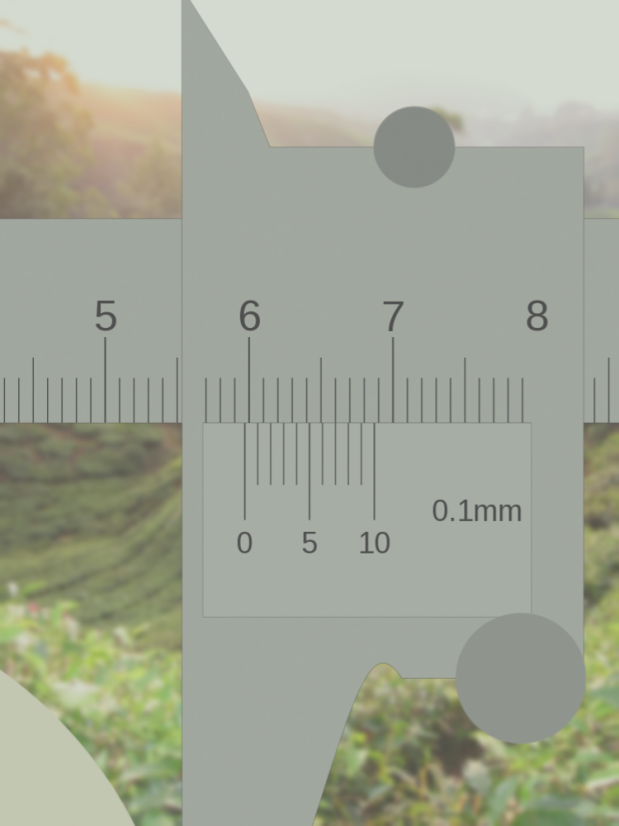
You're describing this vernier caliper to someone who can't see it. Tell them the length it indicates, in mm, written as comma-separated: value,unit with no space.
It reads 59.7,mm
